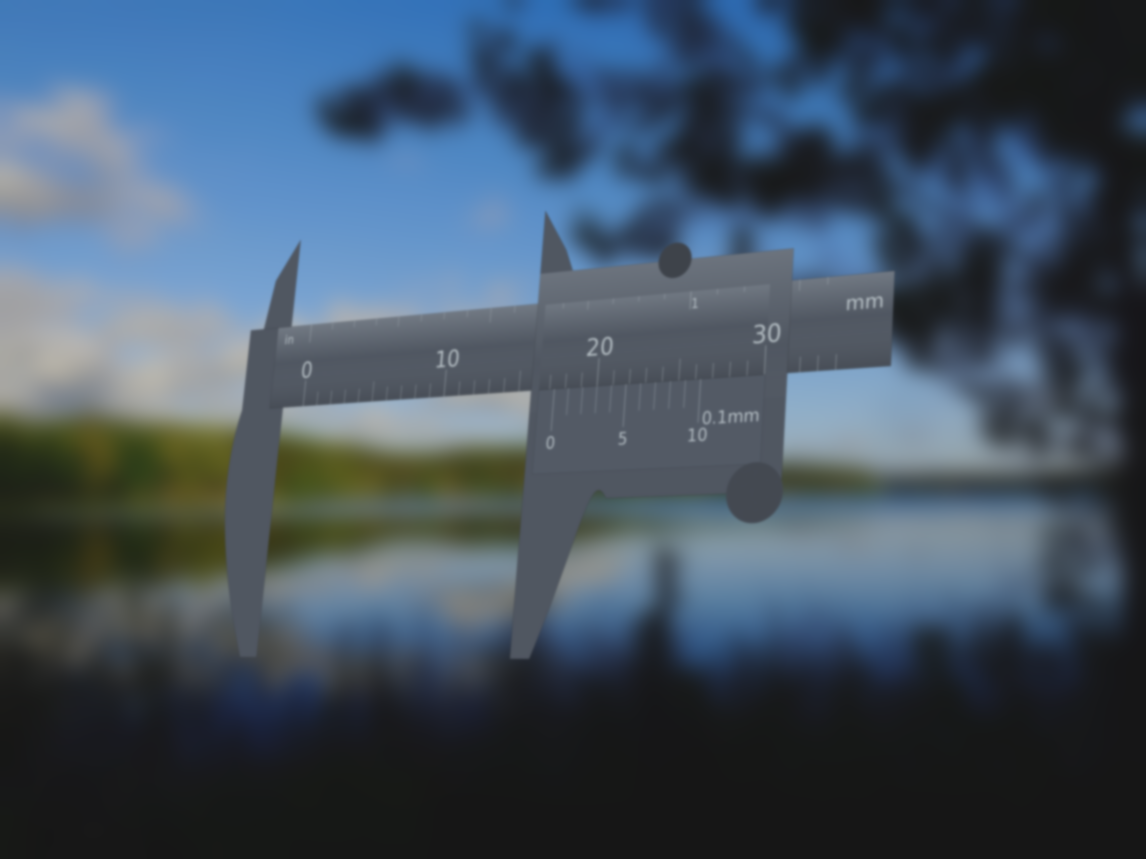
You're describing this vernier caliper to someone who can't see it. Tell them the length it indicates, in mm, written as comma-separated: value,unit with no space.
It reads 17.3,mm
